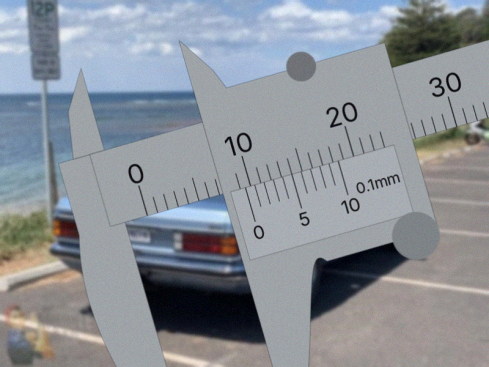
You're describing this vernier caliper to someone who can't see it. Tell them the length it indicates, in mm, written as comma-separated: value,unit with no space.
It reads 9.5,mm
